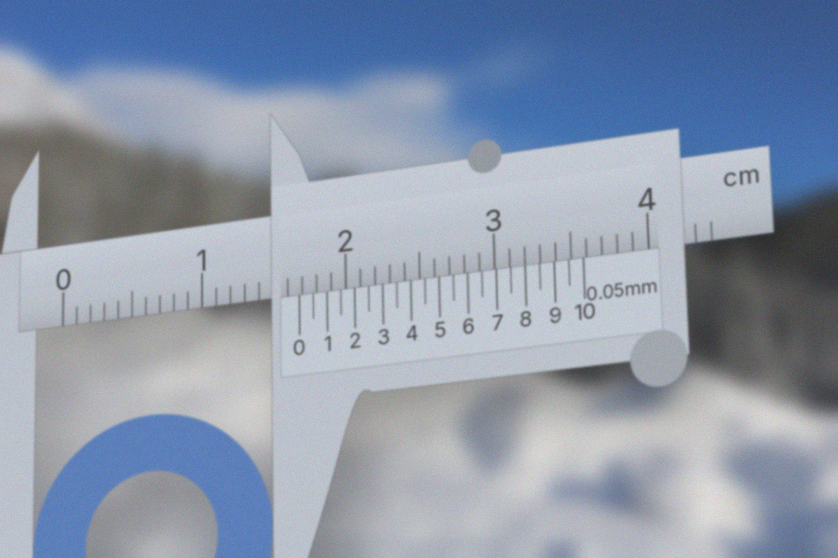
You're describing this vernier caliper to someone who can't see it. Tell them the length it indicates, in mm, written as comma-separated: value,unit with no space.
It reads 16.8,mm
